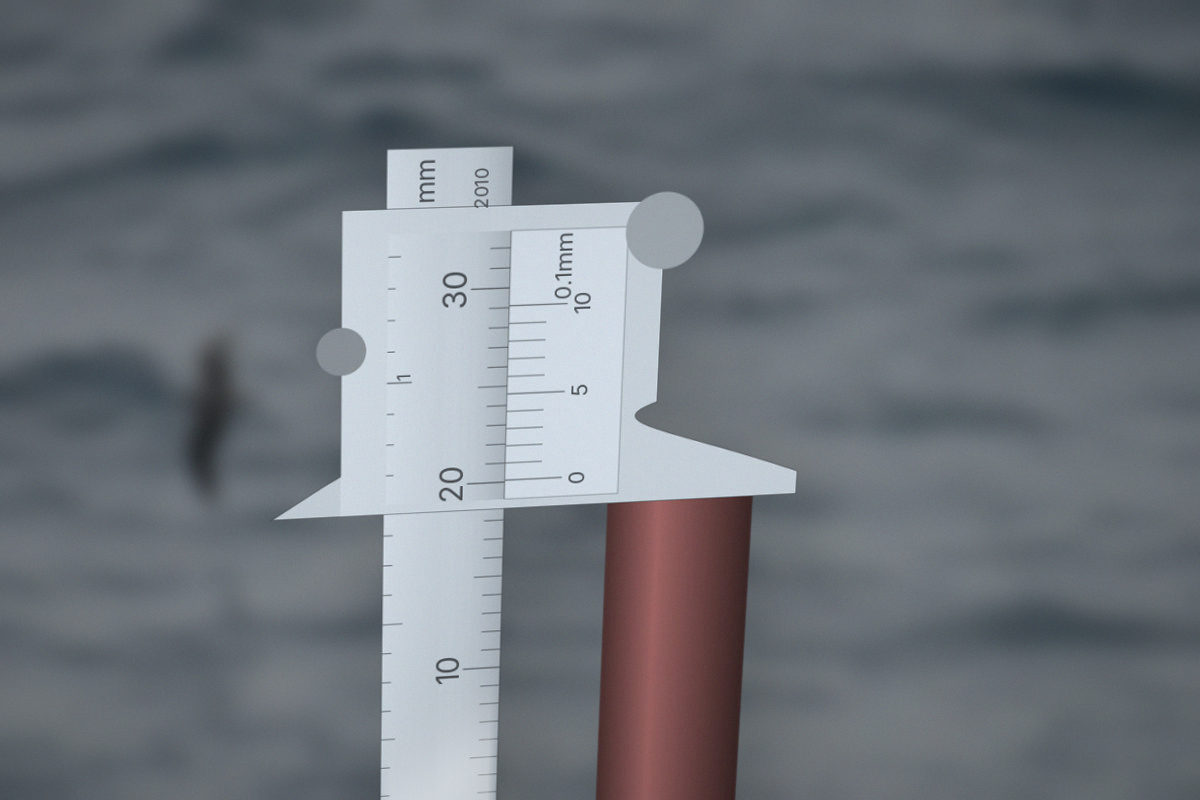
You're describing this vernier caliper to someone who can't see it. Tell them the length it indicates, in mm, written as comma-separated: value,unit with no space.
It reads 20.1,mm
